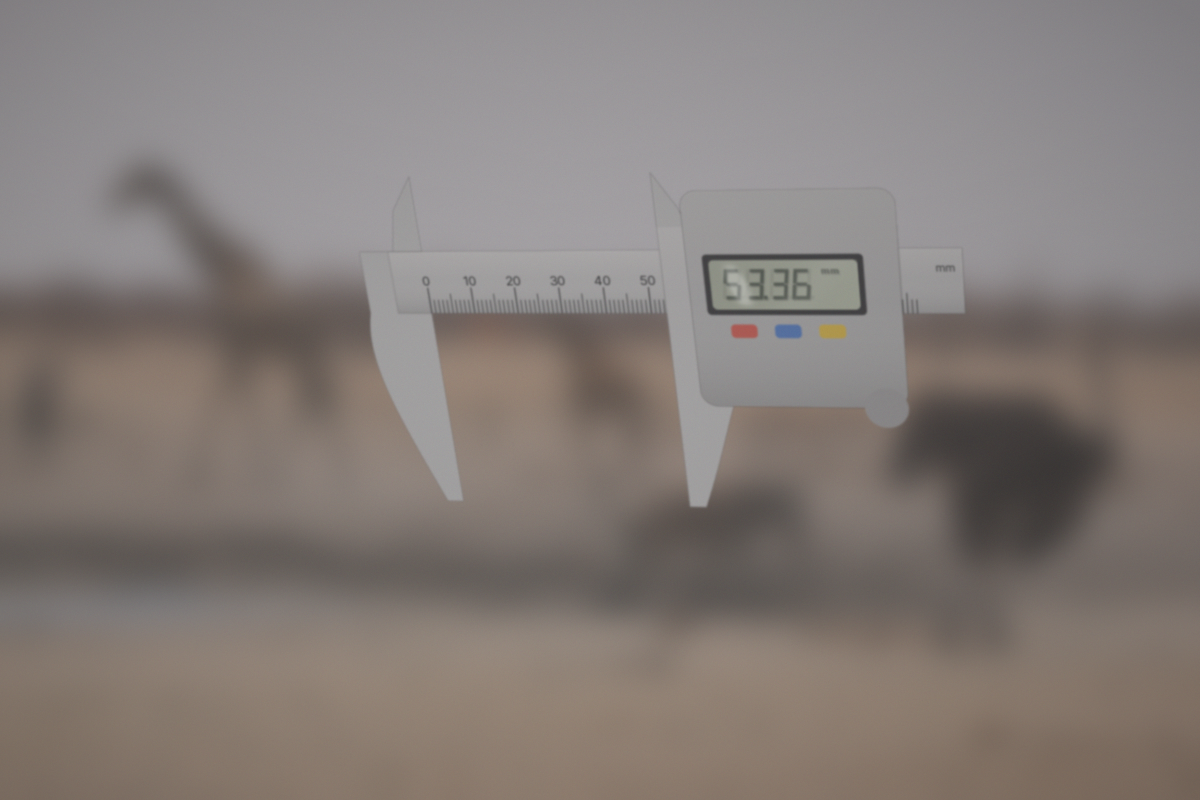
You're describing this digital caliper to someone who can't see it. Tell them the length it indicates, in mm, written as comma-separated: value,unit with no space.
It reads 53.36,mm
